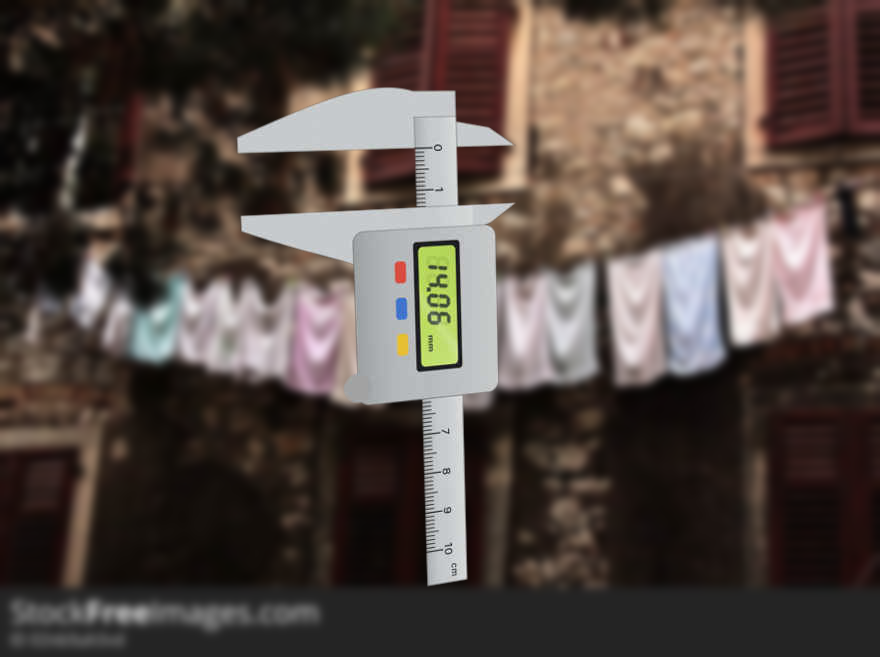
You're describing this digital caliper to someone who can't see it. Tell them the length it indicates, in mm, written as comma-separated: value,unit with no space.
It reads 14.06,mm
